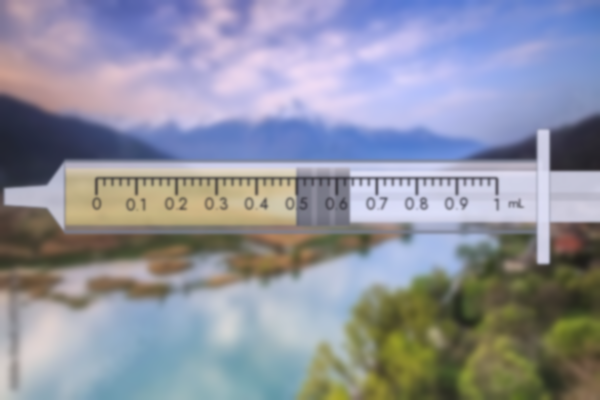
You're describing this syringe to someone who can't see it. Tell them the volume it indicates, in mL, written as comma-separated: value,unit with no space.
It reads 0.5,mL
